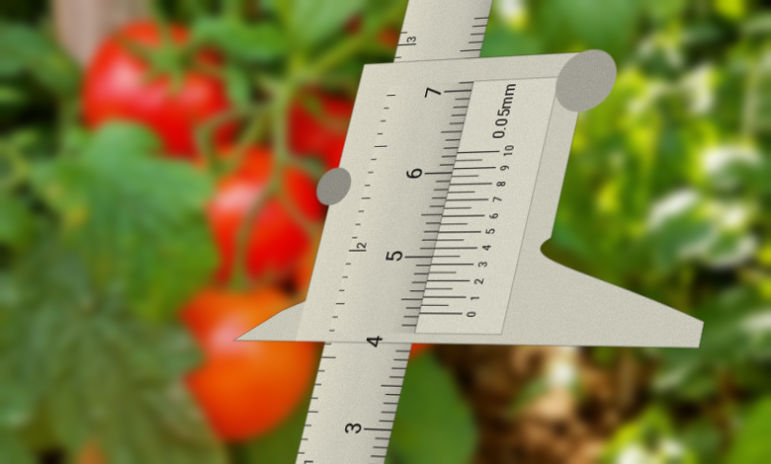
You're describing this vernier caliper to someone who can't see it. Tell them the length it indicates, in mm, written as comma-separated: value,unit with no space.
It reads 43.4,mm
